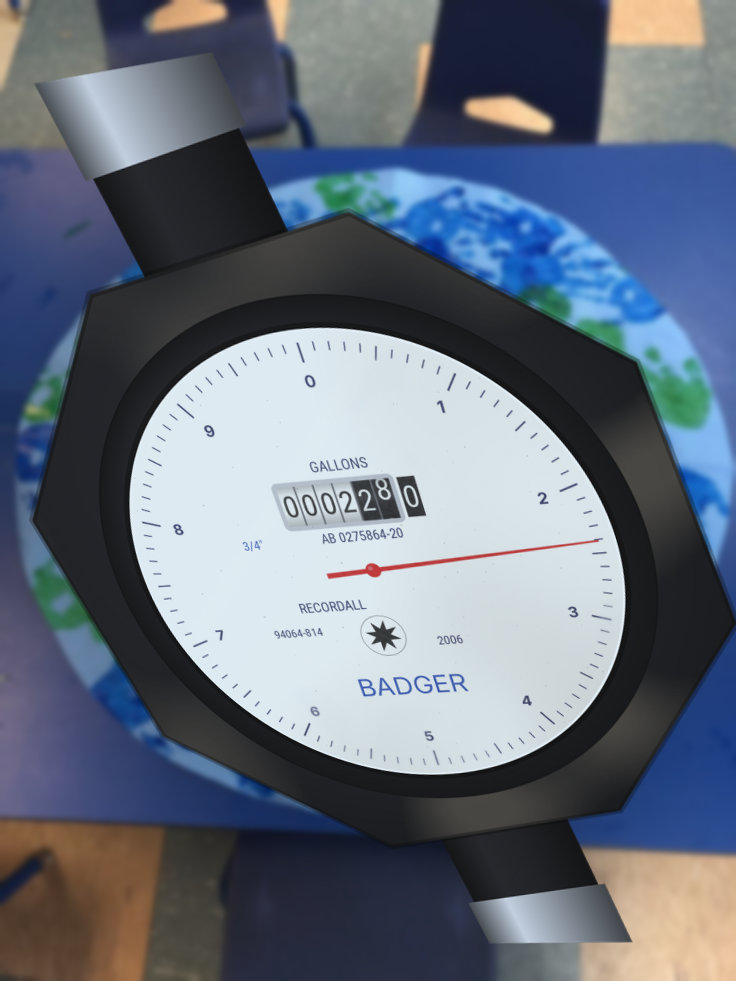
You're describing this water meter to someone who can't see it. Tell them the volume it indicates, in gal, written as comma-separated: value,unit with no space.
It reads 2282.4,gal
